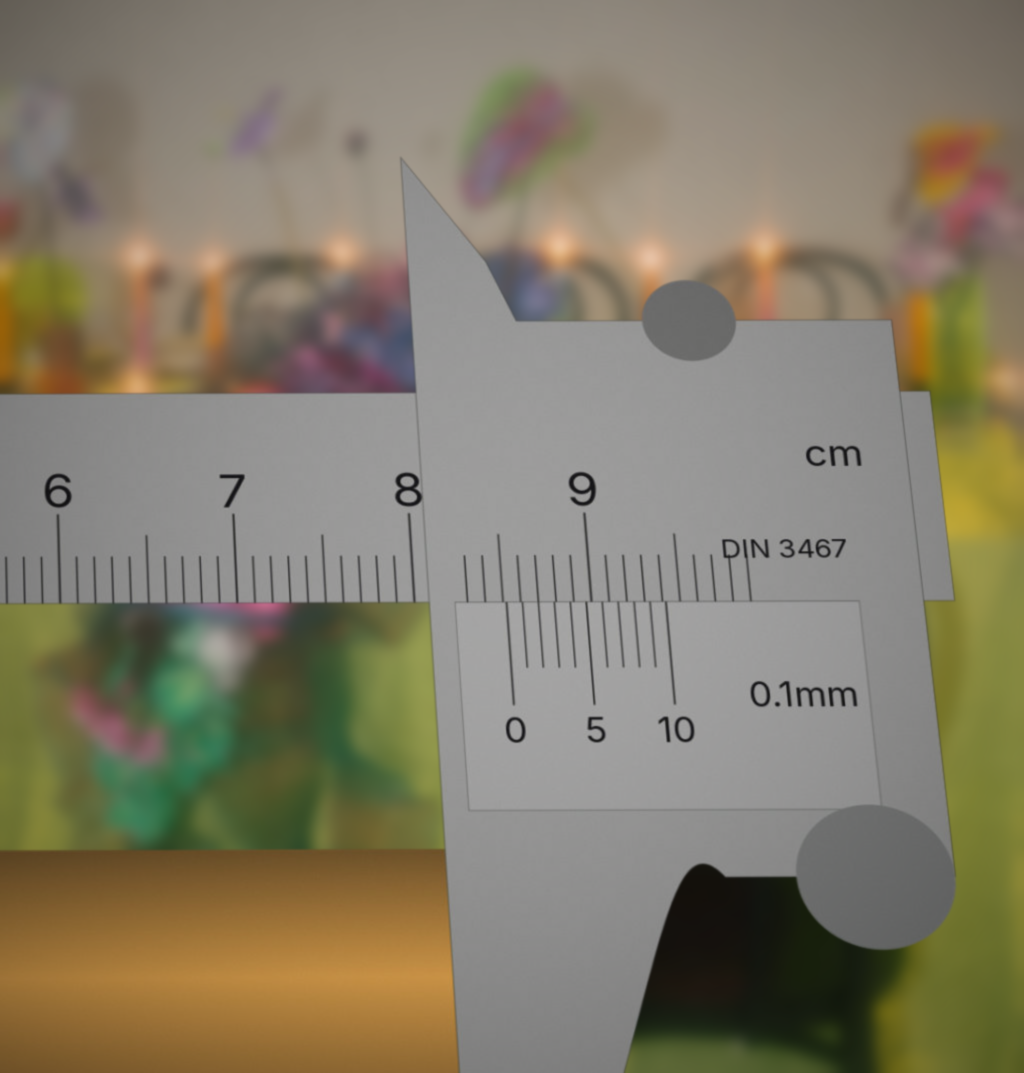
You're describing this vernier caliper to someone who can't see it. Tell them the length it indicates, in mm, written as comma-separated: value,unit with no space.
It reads 85.2,mm
